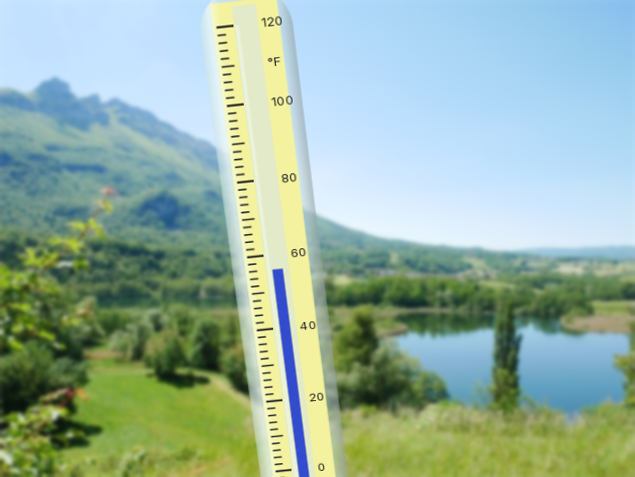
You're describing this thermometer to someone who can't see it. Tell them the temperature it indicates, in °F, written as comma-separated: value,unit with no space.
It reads 56,°F
